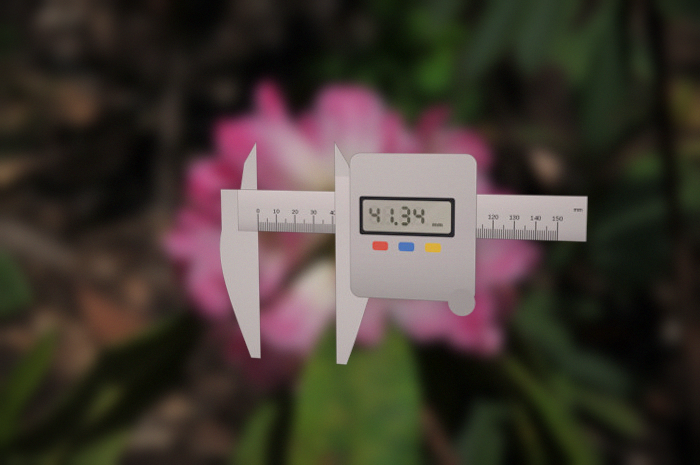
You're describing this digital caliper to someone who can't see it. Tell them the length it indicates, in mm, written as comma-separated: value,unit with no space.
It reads 41.34,mm
